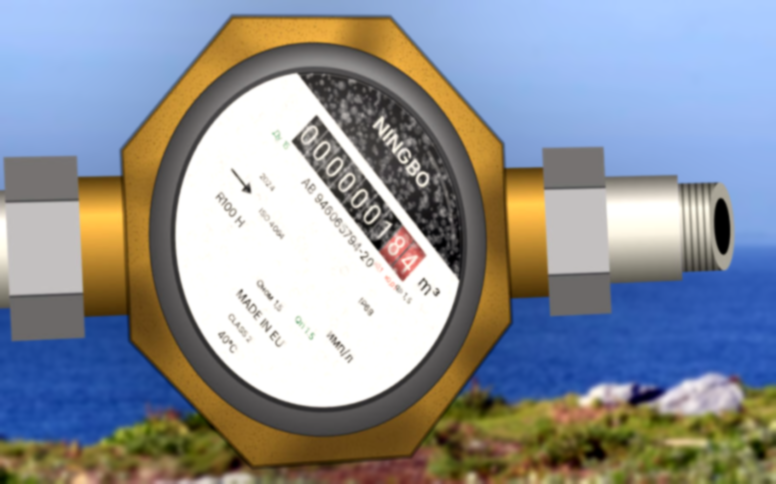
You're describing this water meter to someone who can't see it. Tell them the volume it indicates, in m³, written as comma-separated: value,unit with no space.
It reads 1.84,m³
